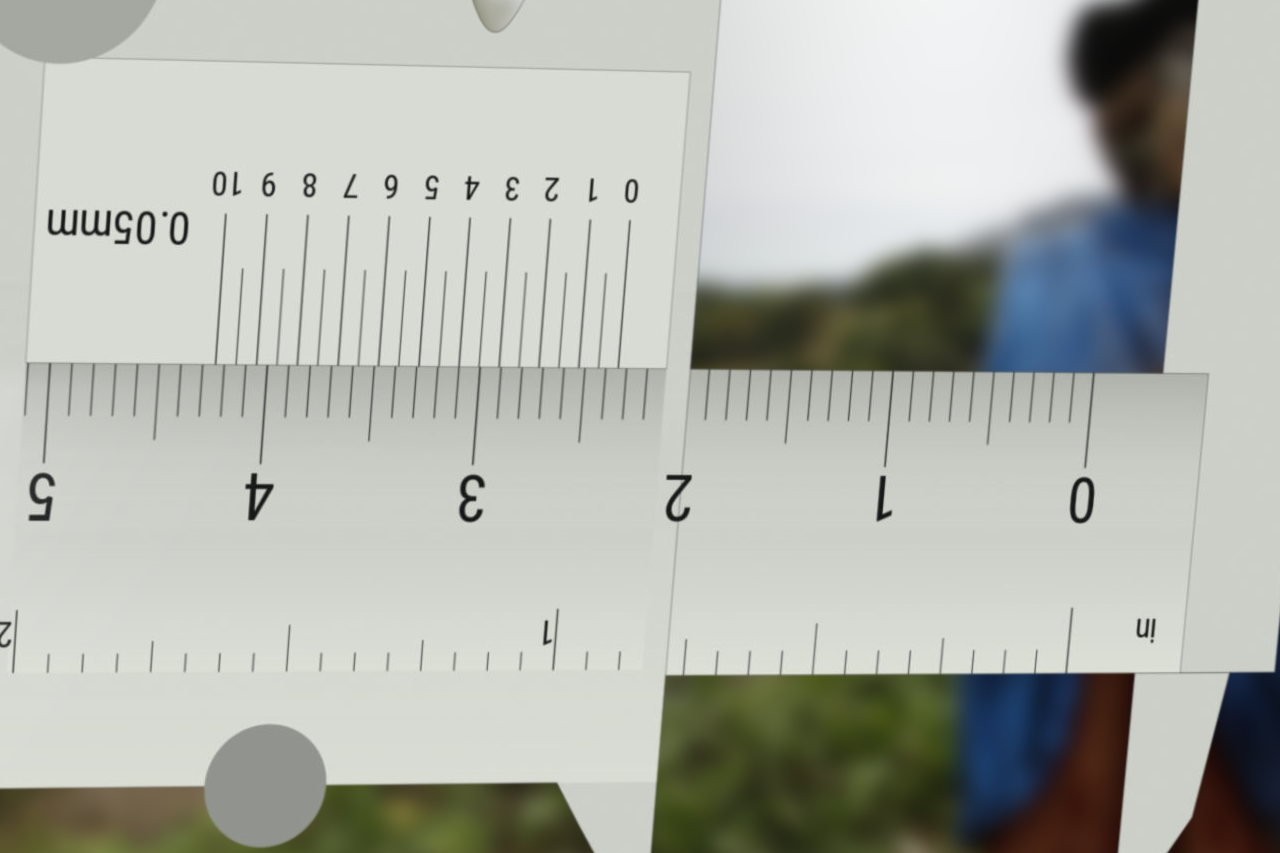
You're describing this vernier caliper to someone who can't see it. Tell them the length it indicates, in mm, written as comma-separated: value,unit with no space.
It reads 23.4,mm
